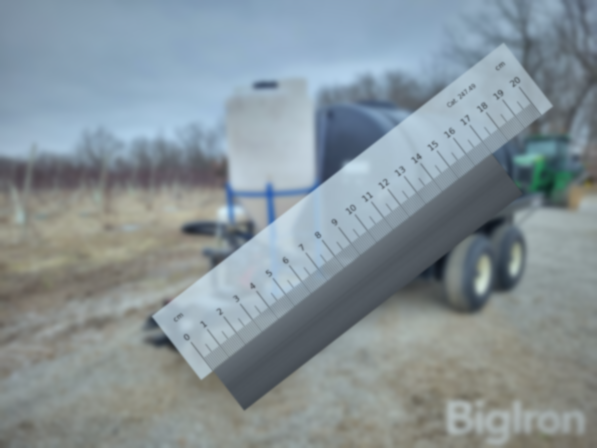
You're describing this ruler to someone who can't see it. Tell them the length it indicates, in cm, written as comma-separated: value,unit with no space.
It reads 17,cm
